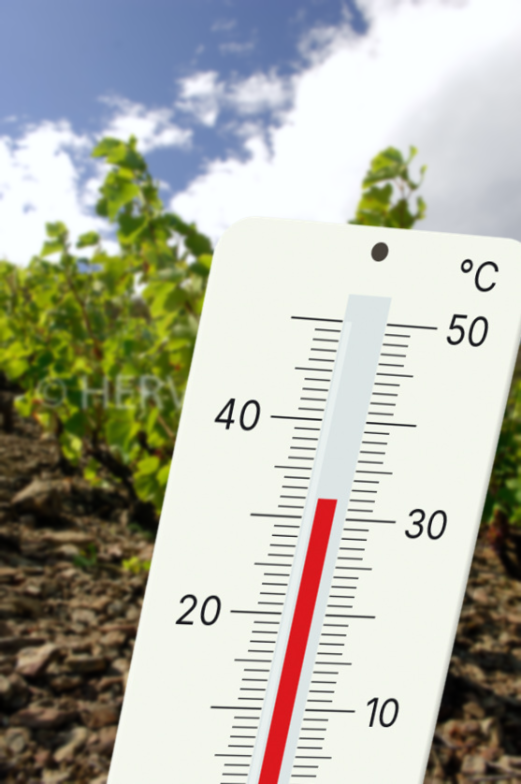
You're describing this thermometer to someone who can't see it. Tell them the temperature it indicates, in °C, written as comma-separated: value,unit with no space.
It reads 32,°C
